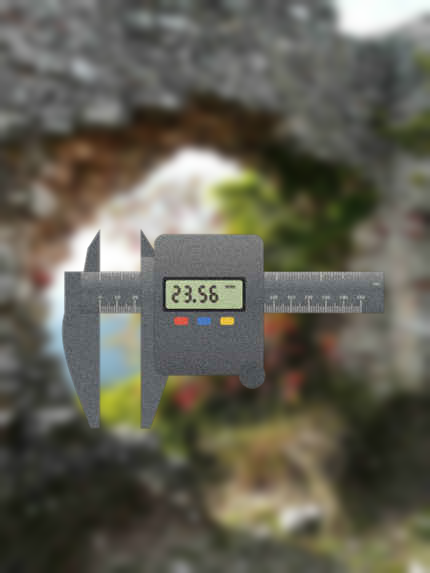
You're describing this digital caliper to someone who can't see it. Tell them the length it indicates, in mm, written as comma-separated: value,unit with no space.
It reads 23.56,mm
